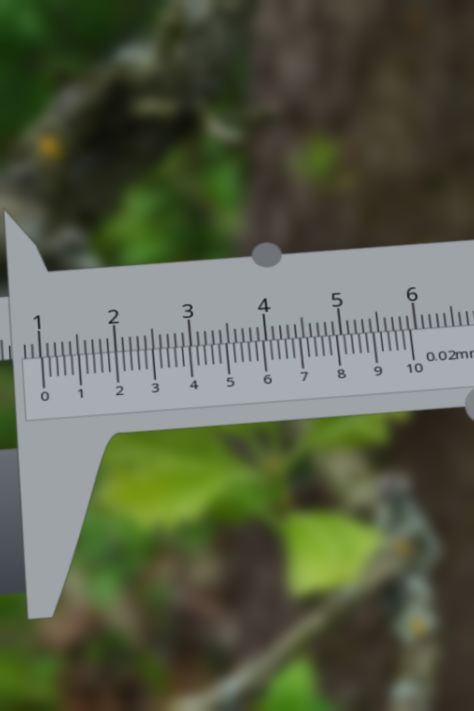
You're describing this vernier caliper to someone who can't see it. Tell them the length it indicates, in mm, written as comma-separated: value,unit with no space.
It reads 10.2,mm
